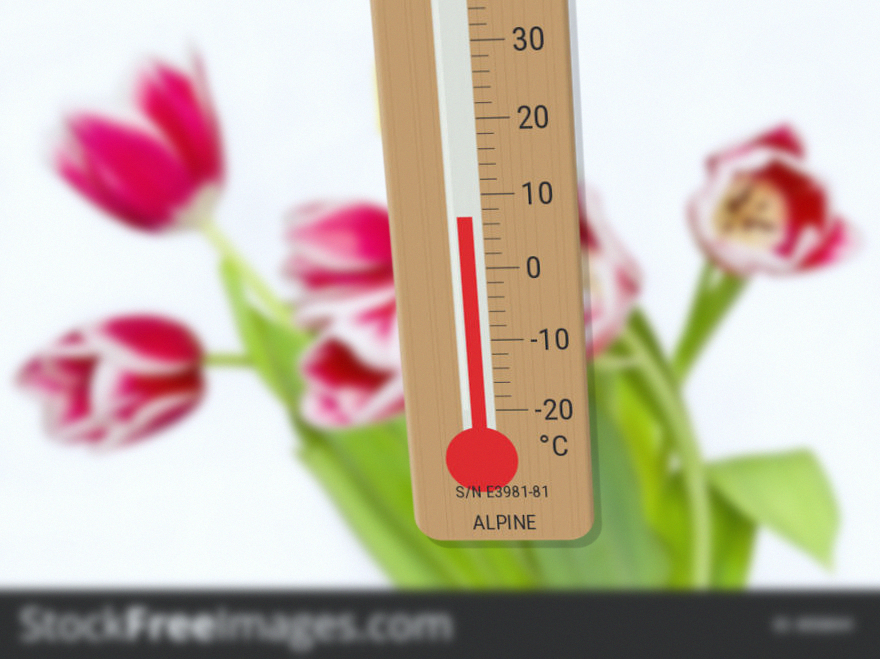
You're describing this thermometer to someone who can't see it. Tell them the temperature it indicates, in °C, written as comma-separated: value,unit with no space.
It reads 7,°C
